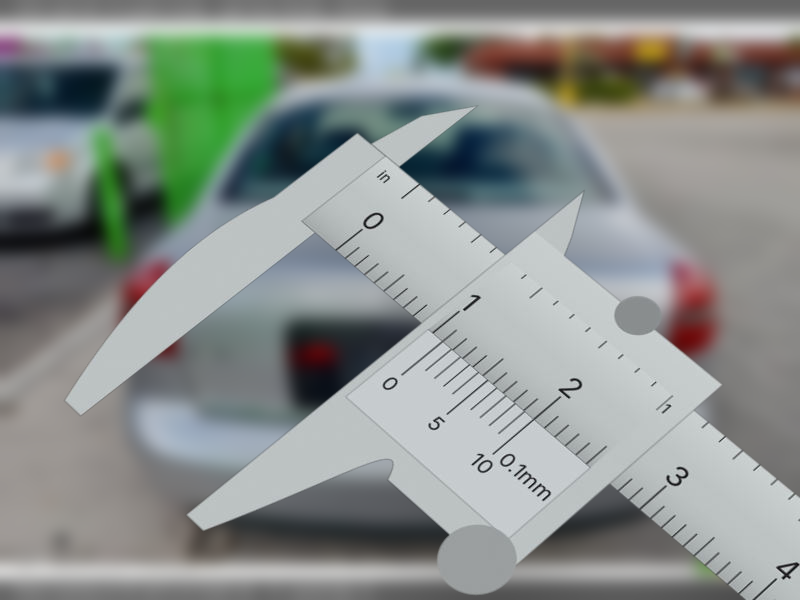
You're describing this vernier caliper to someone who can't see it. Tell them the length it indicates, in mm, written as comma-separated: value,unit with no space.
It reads 11.0,mm
